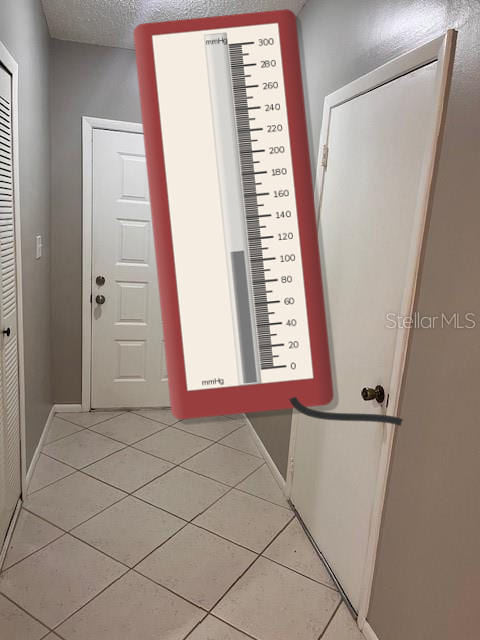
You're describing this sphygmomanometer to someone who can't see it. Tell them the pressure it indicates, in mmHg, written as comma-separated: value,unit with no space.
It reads 110,mmHg
